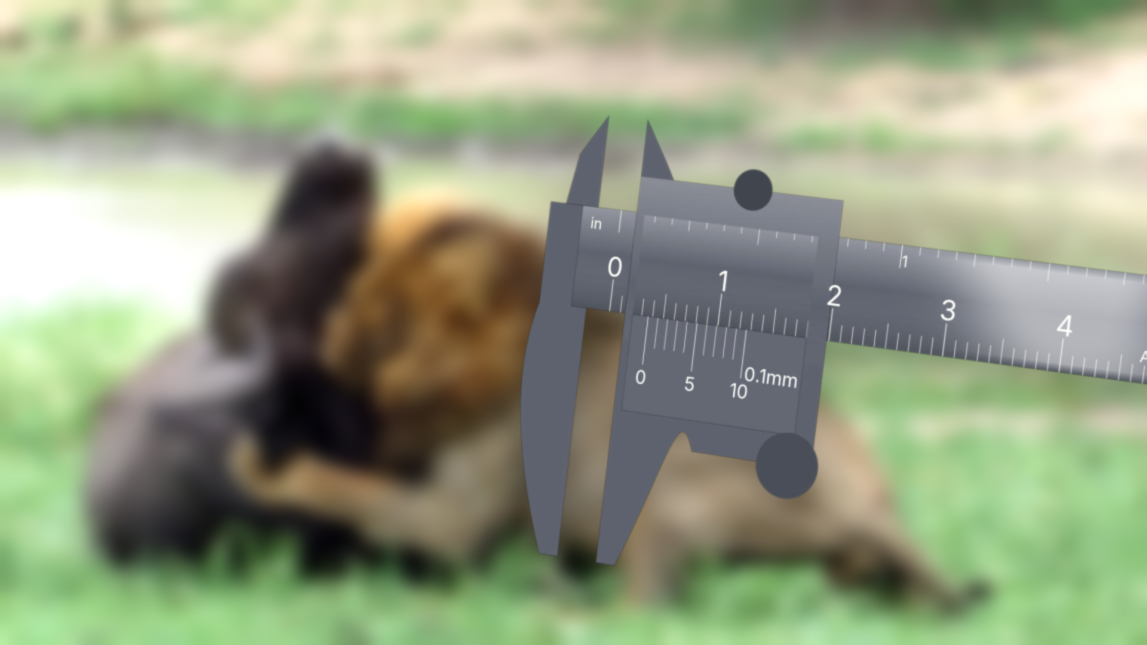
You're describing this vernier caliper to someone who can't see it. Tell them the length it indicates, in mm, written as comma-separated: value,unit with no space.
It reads 3.6,mm
